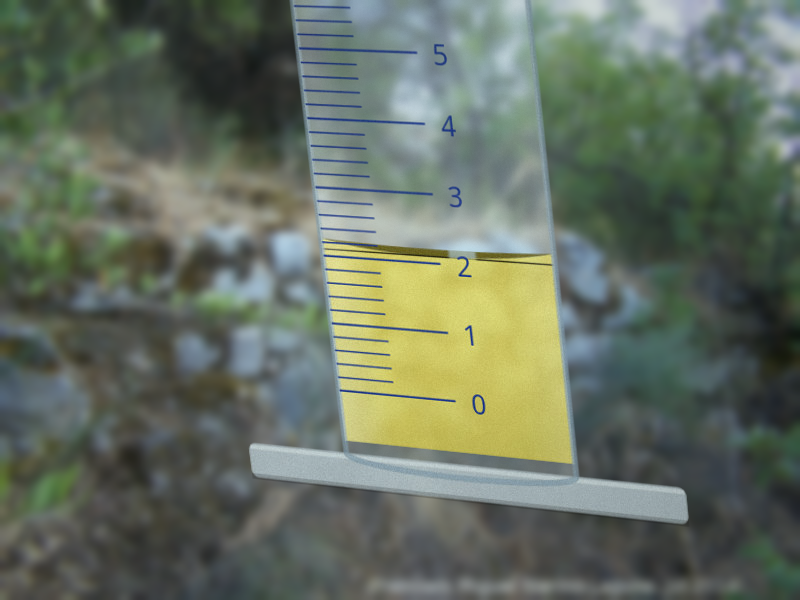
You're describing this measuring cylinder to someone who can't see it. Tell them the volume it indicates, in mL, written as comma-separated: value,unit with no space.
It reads 2.1,mL
